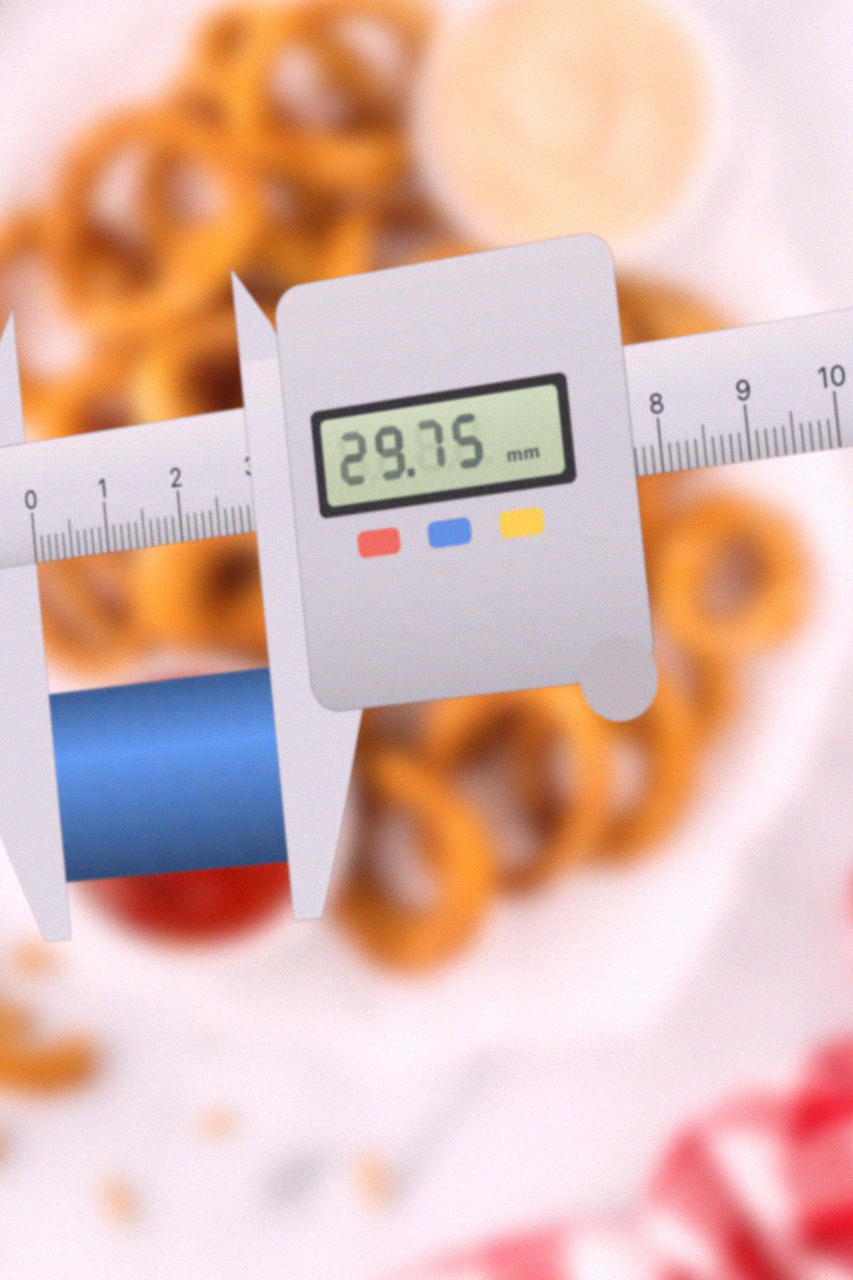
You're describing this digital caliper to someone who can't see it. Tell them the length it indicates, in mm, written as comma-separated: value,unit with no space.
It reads 29.75,mm
